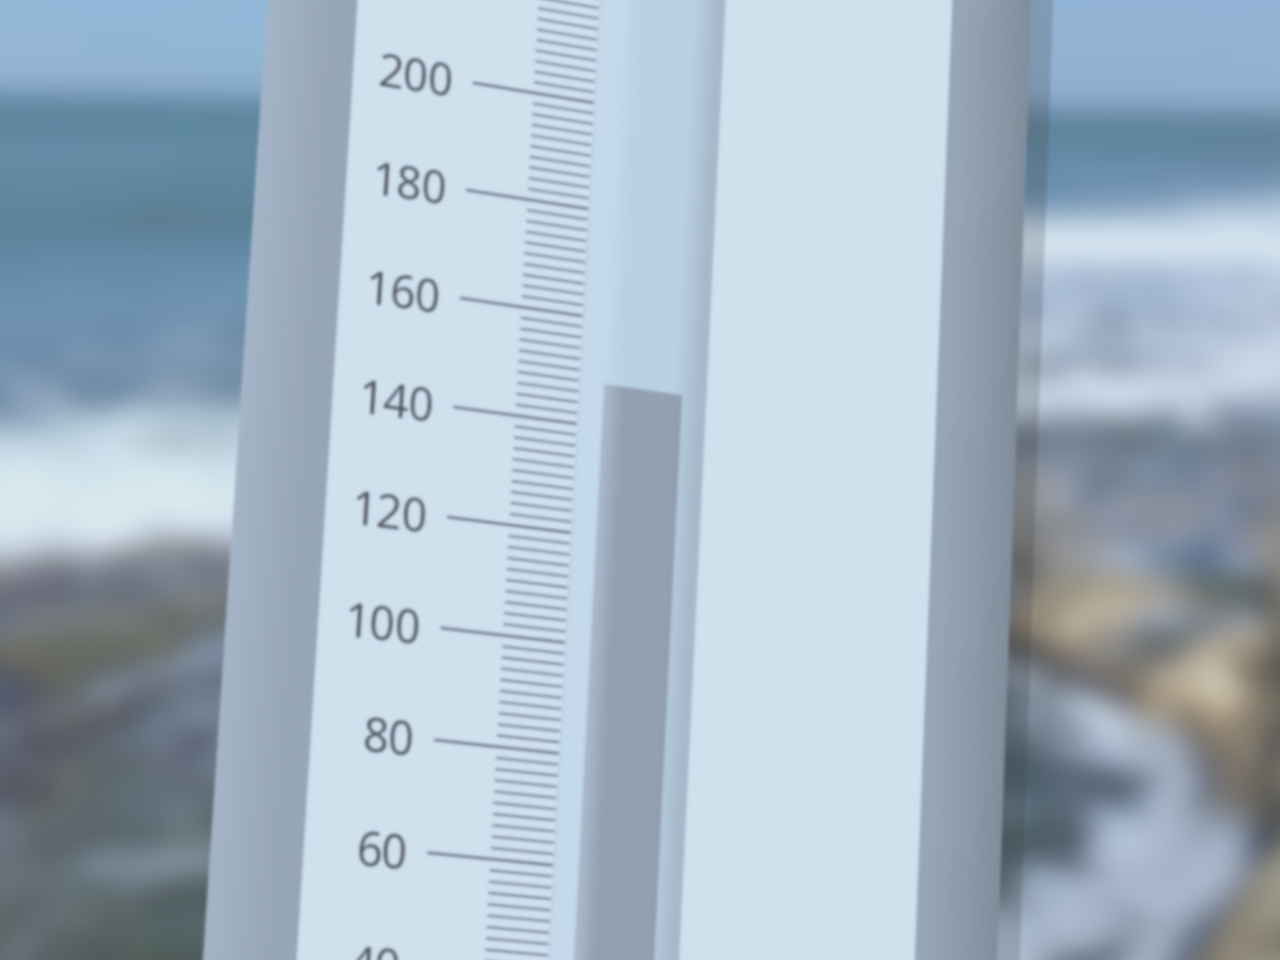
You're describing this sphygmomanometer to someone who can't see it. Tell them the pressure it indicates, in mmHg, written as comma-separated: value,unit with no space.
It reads 148,mmHg
